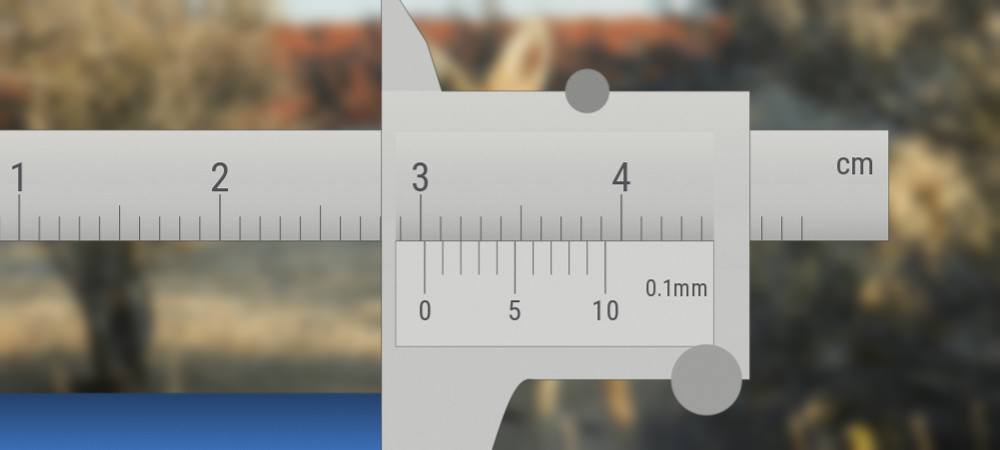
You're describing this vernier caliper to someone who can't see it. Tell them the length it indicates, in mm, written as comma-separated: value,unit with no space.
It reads 30.2,mm
